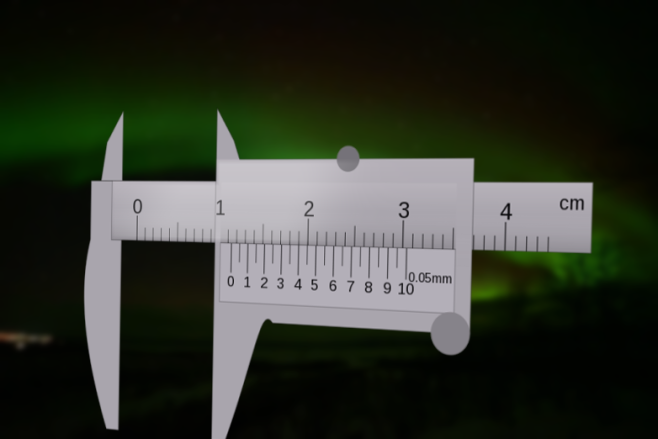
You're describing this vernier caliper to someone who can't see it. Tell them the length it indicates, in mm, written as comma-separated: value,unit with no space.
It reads 11.4,mm
